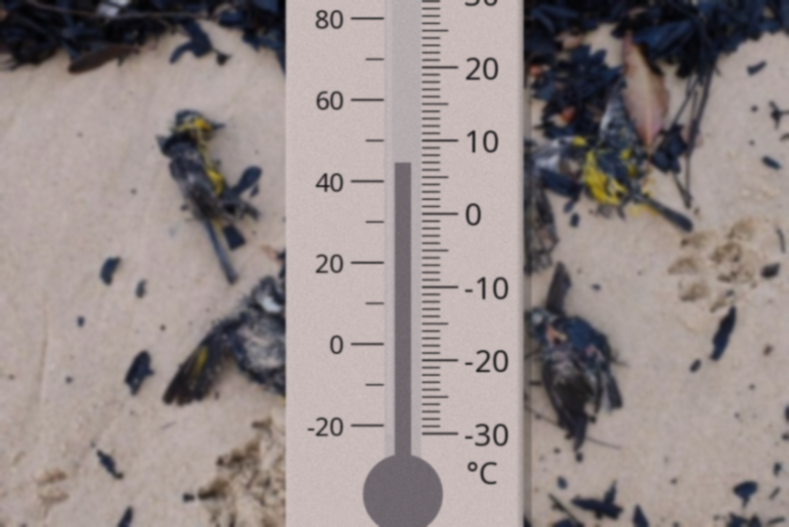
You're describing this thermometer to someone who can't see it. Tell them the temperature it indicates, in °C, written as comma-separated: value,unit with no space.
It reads 7,°C
